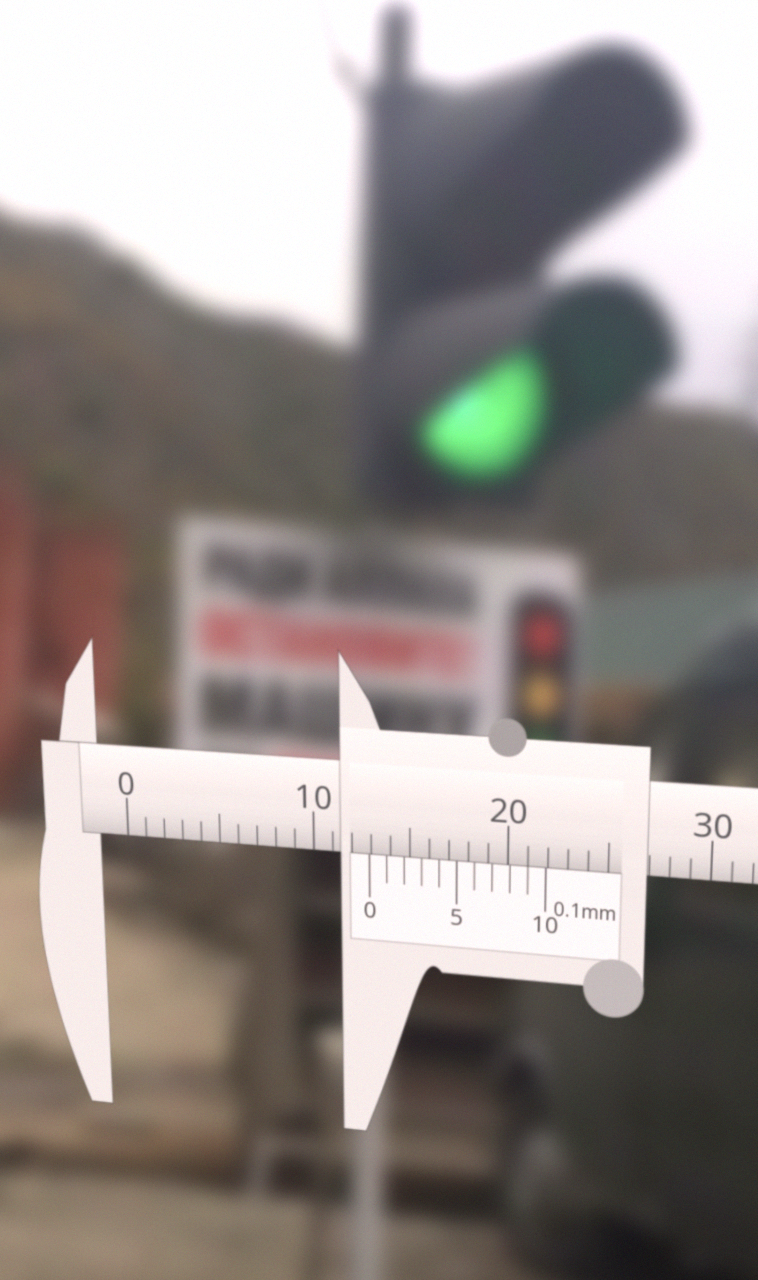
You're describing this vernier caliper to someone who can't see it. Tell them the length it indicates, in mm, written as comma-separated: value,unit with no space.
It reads 12.9,mm
